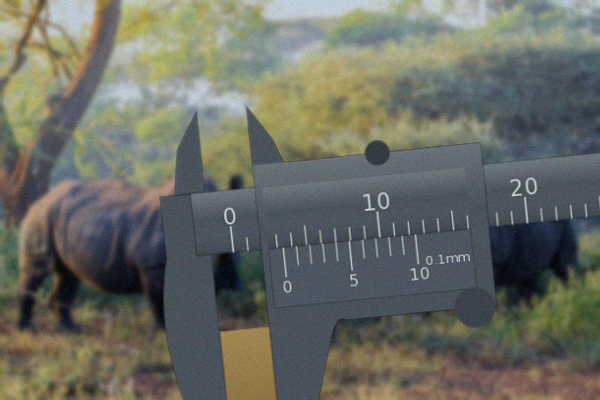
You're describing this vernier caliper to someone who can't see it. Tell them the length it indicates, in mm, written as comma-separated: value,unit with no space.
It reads 3.4,mm
